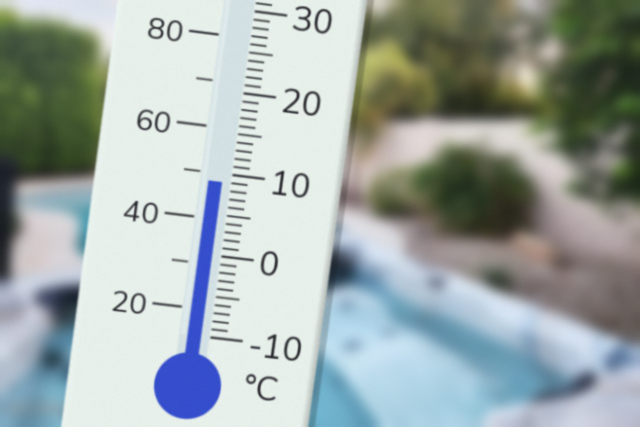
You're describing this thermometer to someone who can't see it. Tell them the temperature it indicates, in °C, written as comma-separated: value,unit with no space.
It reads 9,°C
